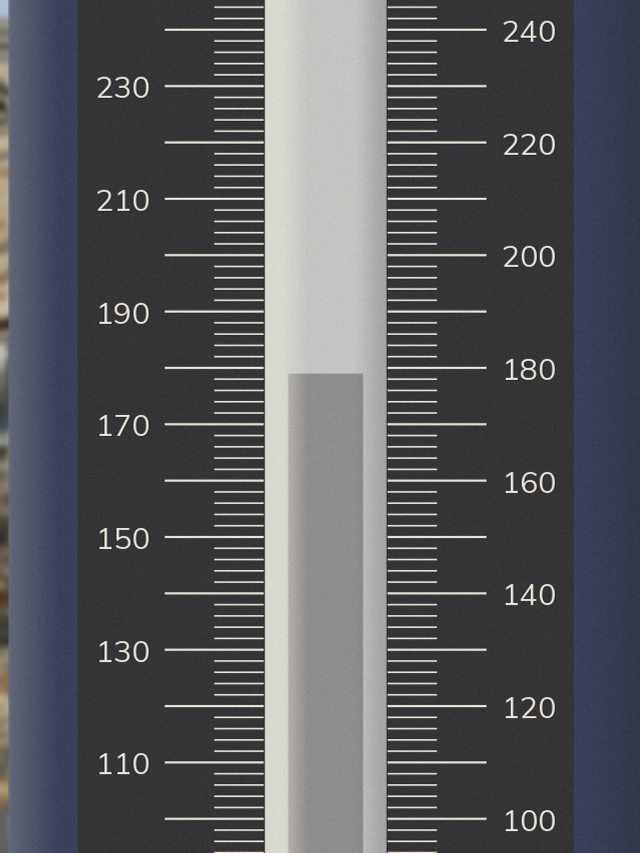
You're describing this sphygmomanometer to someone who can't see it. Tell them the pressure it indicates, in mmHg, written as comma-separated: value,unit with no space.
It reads 179,mmHg
